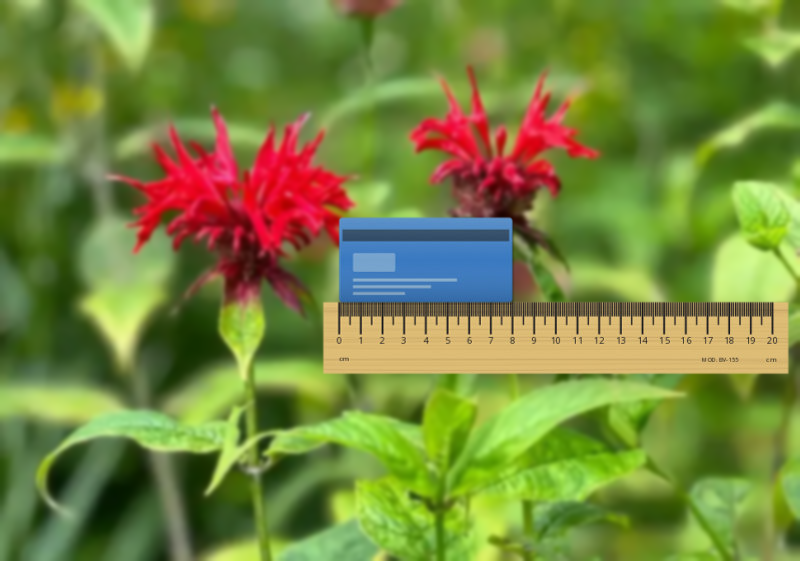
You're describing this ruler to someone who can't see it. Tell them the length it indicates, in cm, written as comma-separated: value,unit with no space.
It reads 8,cm
